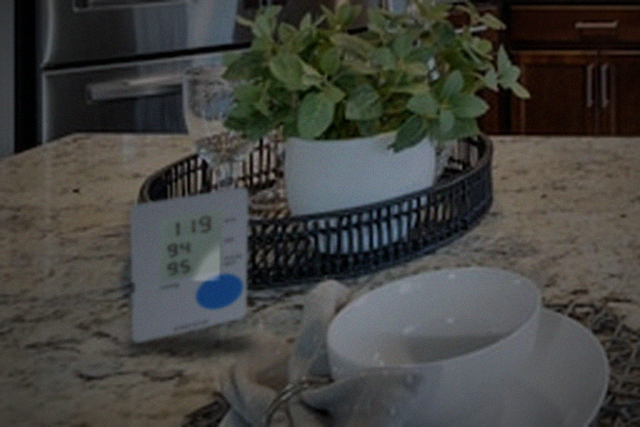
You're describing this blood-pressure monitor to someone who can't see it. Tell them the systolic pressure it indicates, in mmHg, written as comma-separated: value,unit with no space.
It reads 119,mmHg
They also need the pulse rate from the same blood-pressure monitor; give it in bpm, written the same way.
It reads 95,bpm
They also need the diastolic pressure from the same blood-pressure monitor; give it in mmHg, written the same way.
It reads 94,mmHg
